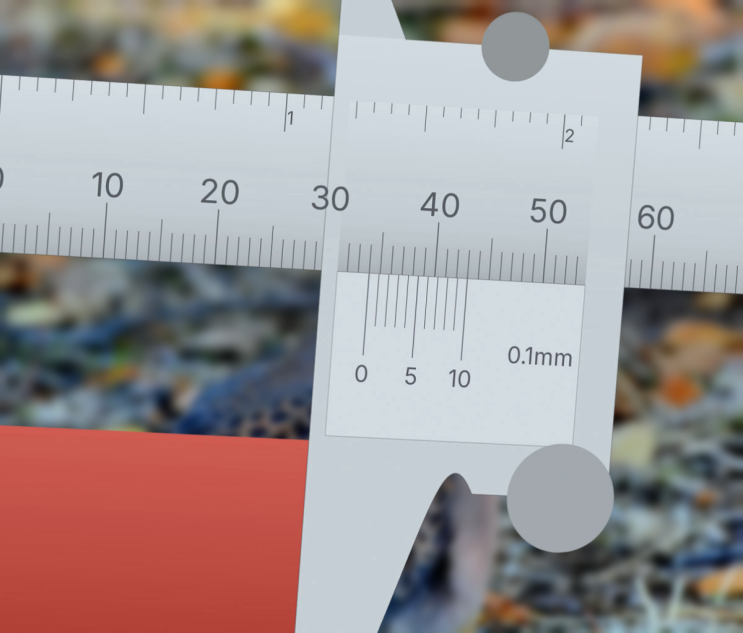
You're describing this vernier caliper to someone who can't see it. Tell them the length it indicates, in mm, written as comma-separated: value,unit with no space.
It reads 34.0,mm
